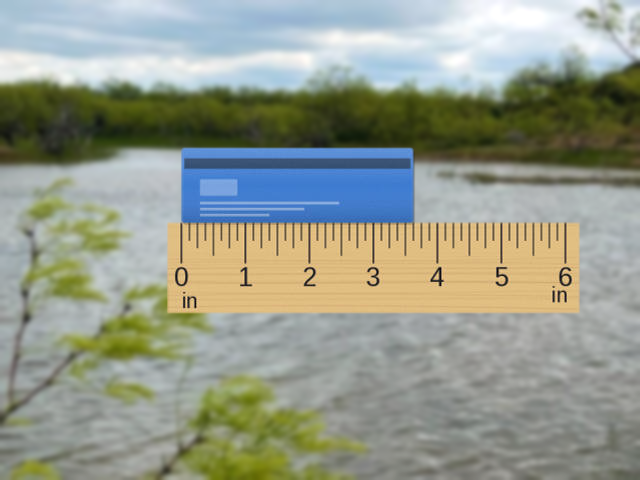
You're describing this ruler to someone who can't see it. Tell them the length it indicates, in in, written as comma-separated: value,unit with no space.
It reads 3.625,in
